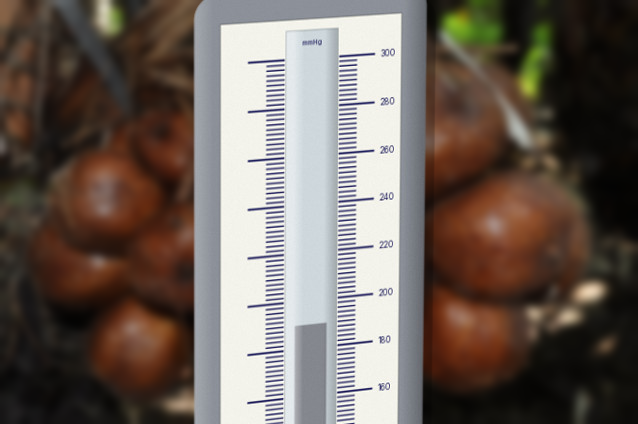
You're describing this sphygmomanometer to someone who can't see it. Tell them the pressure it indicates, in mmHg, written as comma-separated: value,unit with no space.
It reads 190,mmHg
